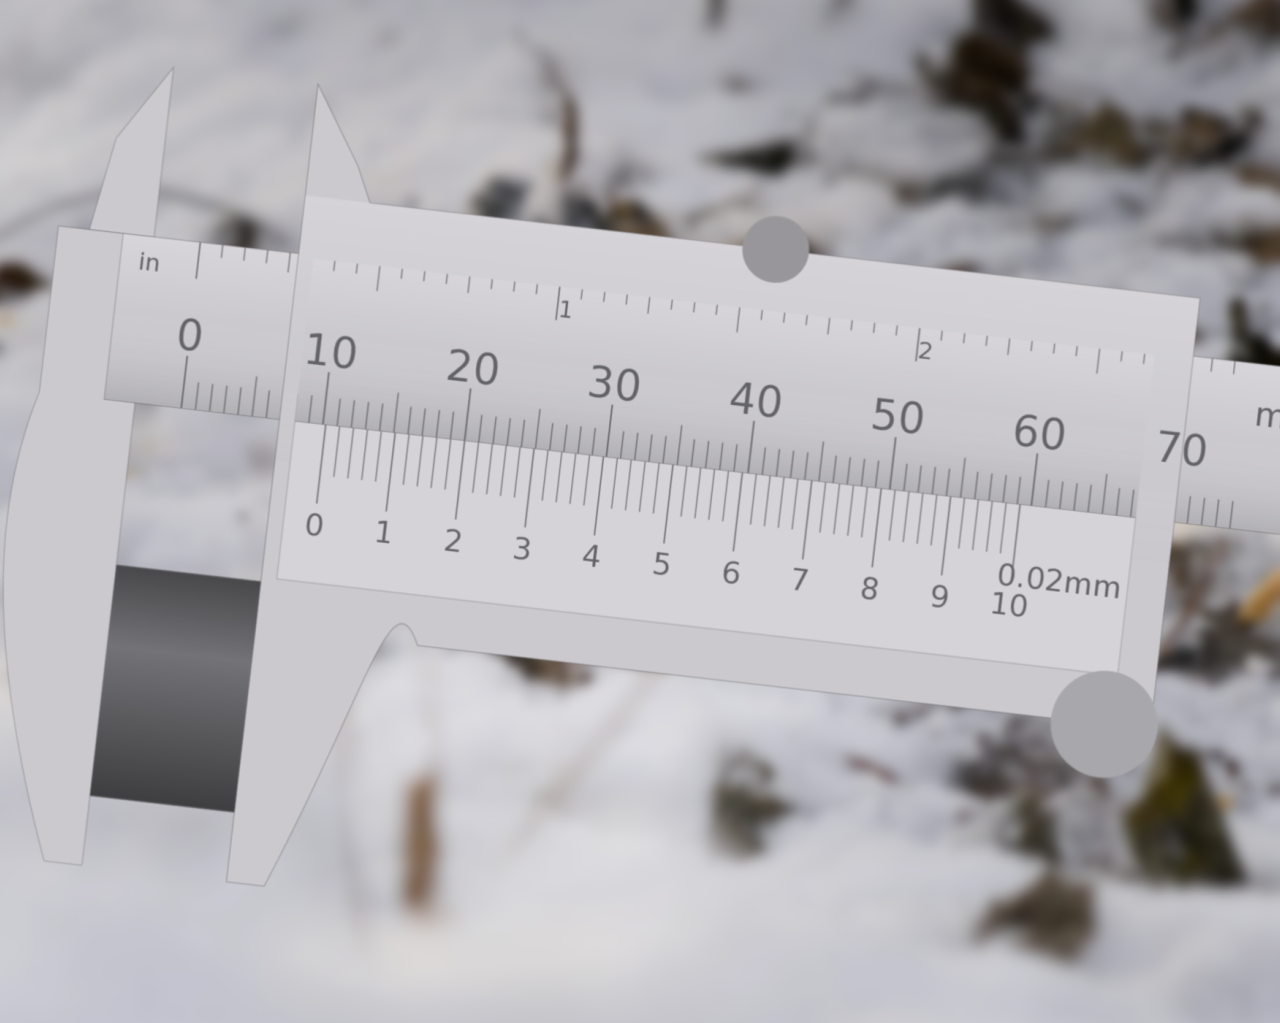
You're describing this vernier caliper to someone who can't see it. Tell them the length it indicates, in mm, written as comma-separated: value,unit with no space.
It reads 10.2,mm
